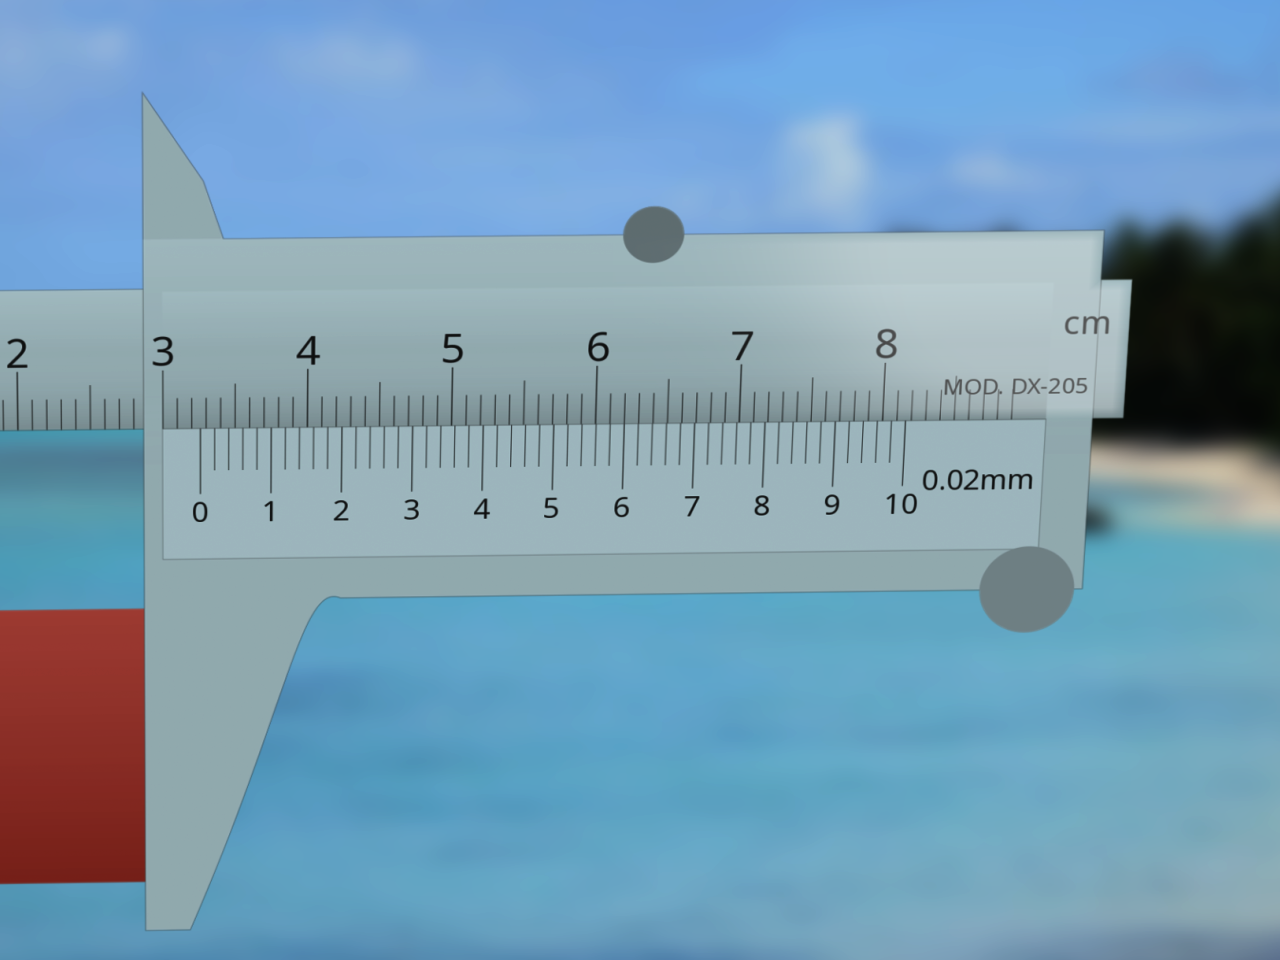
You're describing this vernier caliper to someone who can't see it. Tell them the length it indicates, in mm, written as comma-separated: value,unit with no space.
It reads 32.6,mm
